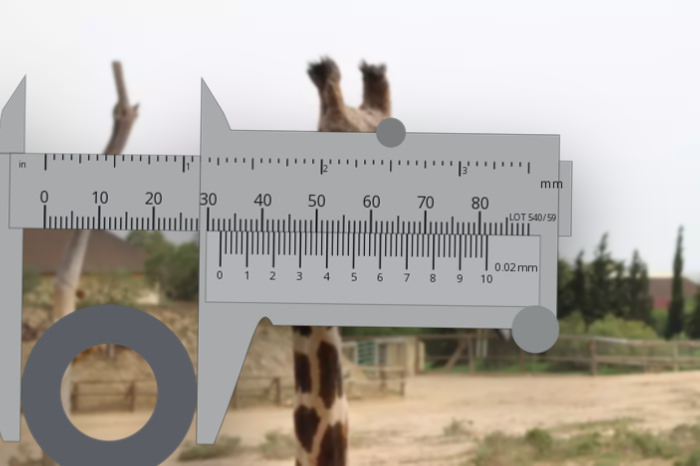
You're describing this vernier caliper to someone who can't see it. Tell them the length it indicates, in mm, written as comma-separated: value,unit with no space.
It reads 32.4,mm
